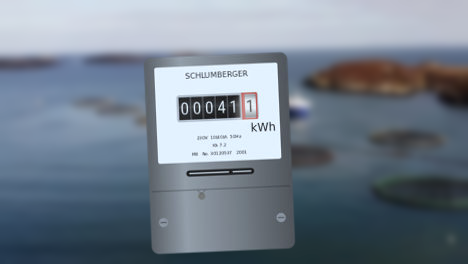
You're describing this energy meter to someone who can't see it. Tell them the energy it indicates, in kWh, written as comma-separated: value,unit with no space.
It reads 41.1,kWh
